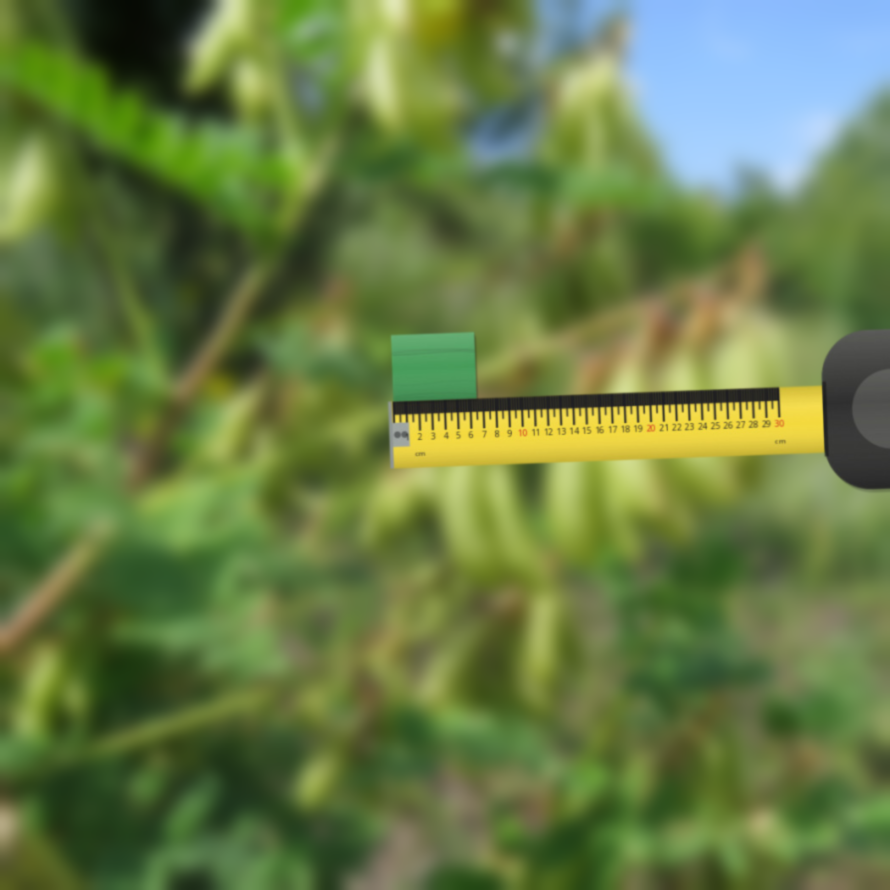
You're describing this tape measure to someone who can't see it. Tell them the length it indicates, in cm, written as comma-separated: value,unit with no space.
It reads 6.5,cm
